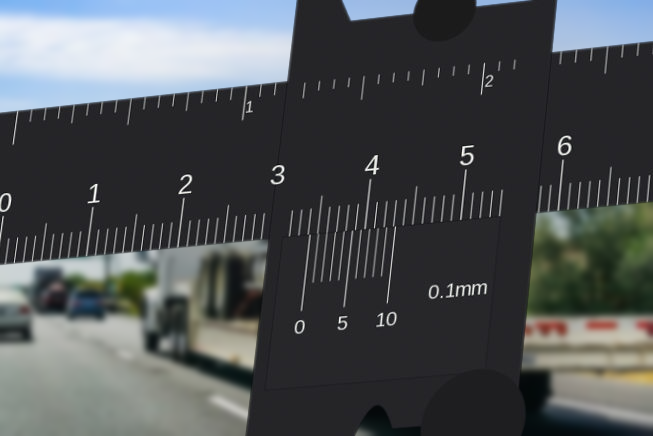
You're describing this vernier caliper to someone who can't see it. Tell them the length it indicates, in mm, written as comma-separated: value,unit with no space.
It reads 34.2,mm
